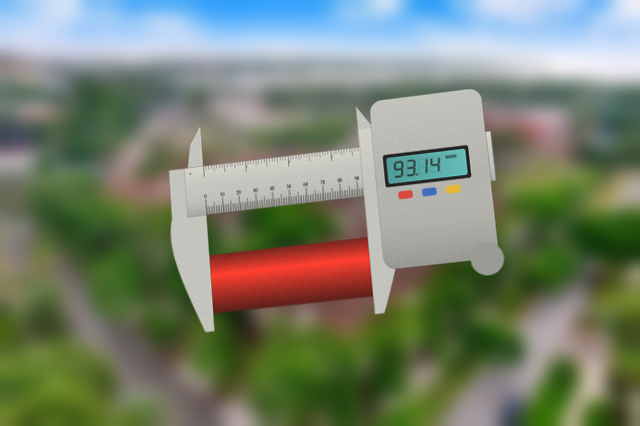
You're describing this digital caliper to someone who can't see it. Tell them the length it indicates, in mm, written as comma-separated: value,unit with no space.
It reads 93.14,mm
